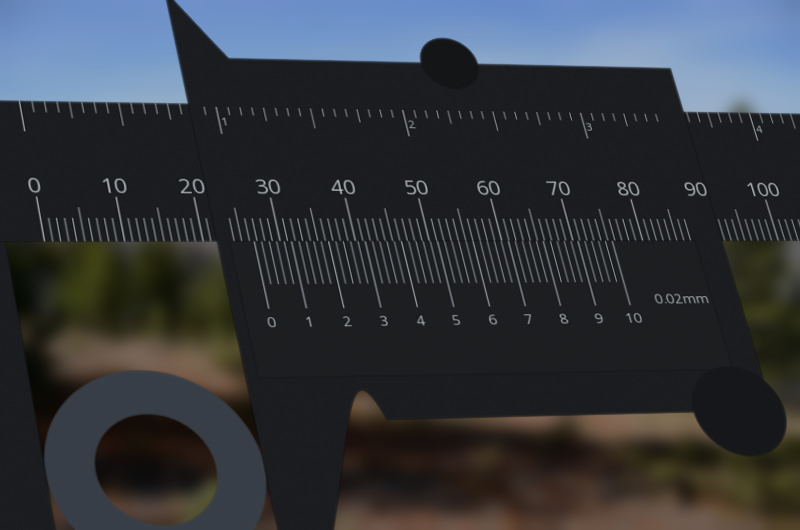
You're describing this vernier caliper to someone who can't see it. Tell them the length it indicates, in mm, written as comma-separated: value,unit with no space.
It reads 26.6,mm
